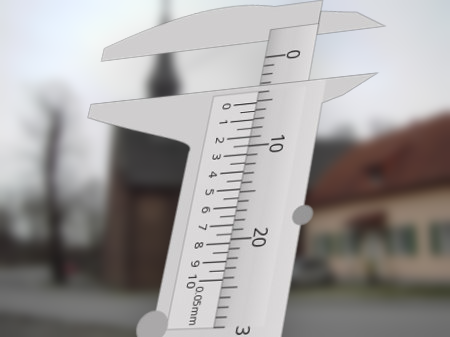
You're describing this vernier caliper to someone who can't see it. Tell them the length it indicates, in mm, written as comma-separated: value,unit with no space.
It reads 5.2,mm
